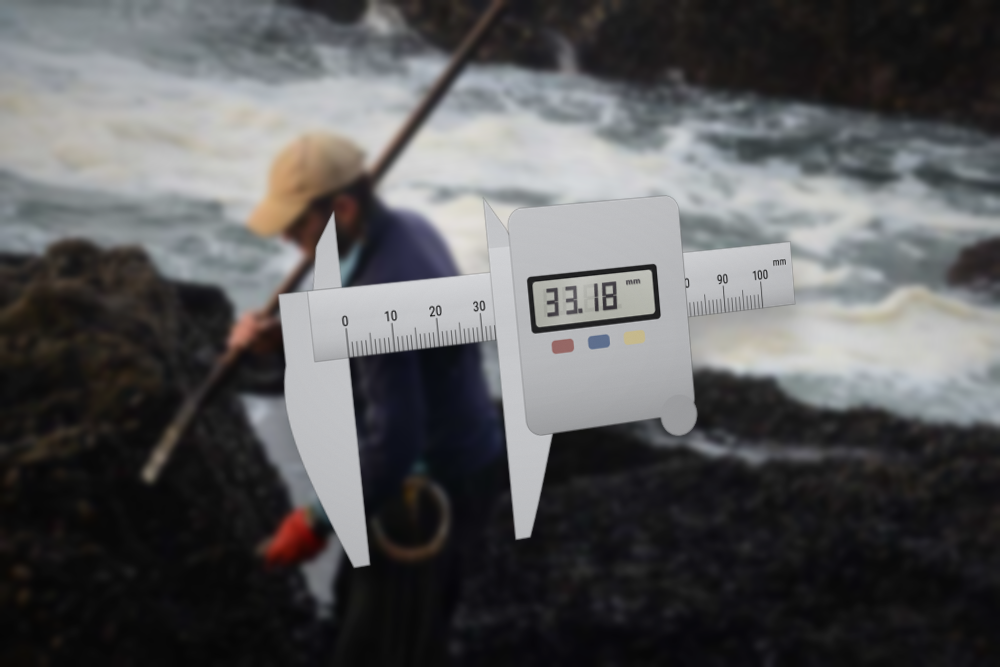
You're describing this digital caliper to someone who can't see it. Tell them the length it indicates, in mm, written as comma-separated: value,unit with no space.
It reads 33.18,mm
